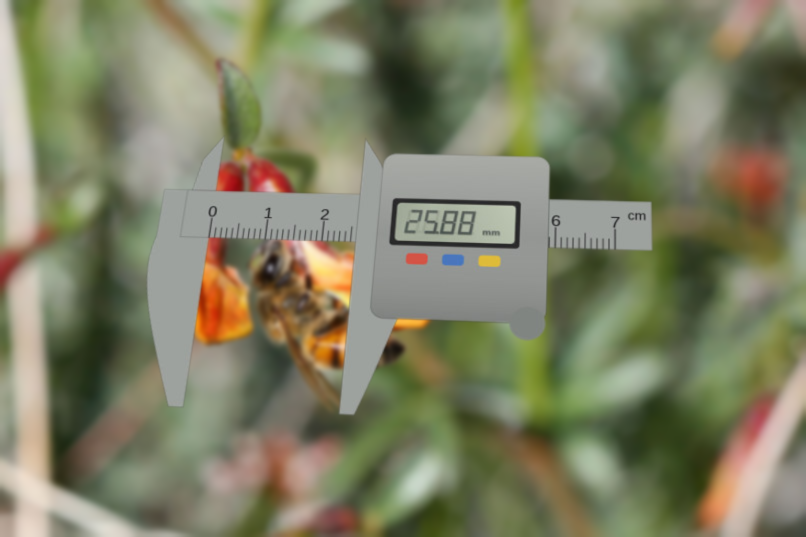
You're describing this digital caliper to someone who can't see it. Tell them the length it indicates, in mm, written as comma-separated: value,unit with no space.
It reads 25.88,mm
